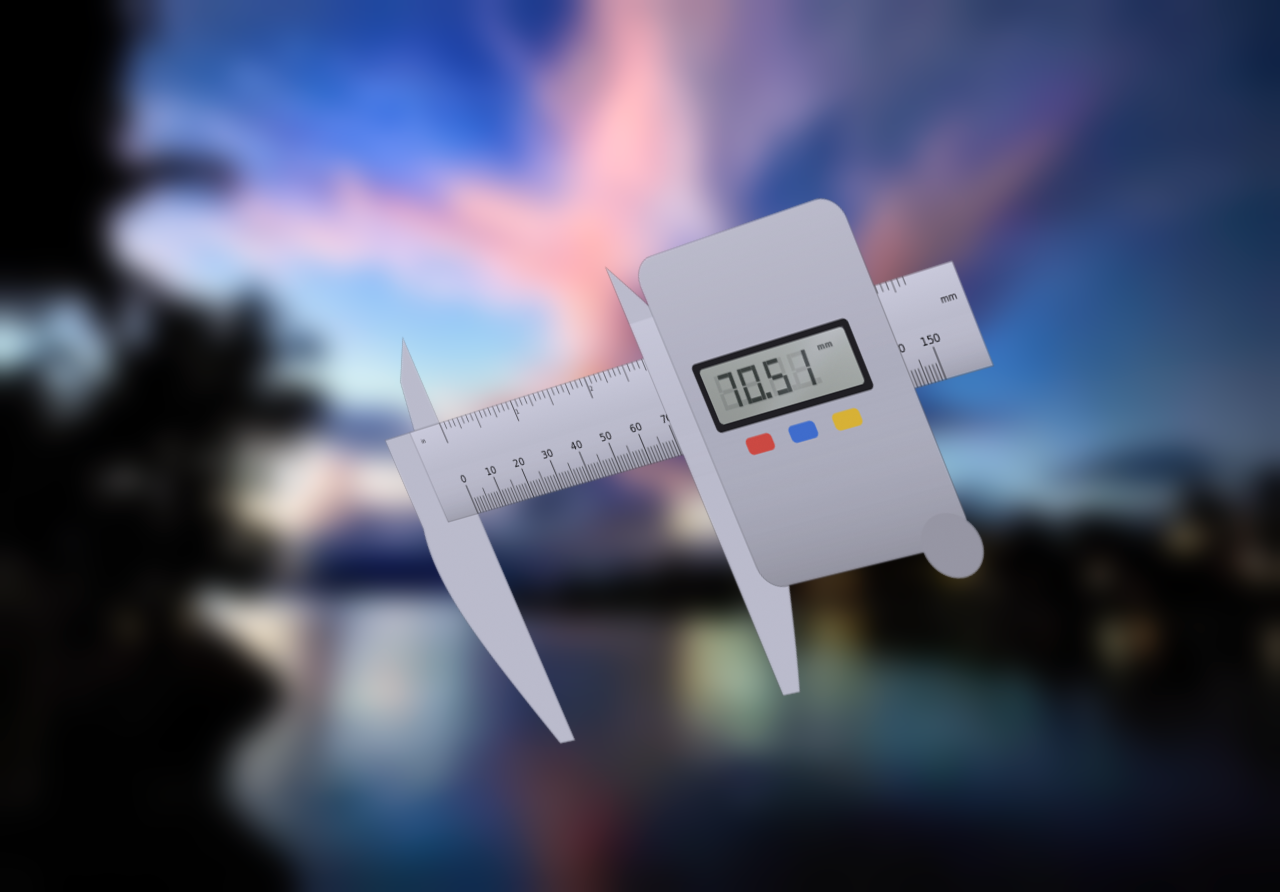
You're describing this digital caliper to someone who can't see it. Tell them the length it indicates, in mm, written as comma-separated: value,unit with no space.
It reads 70.51,mm
